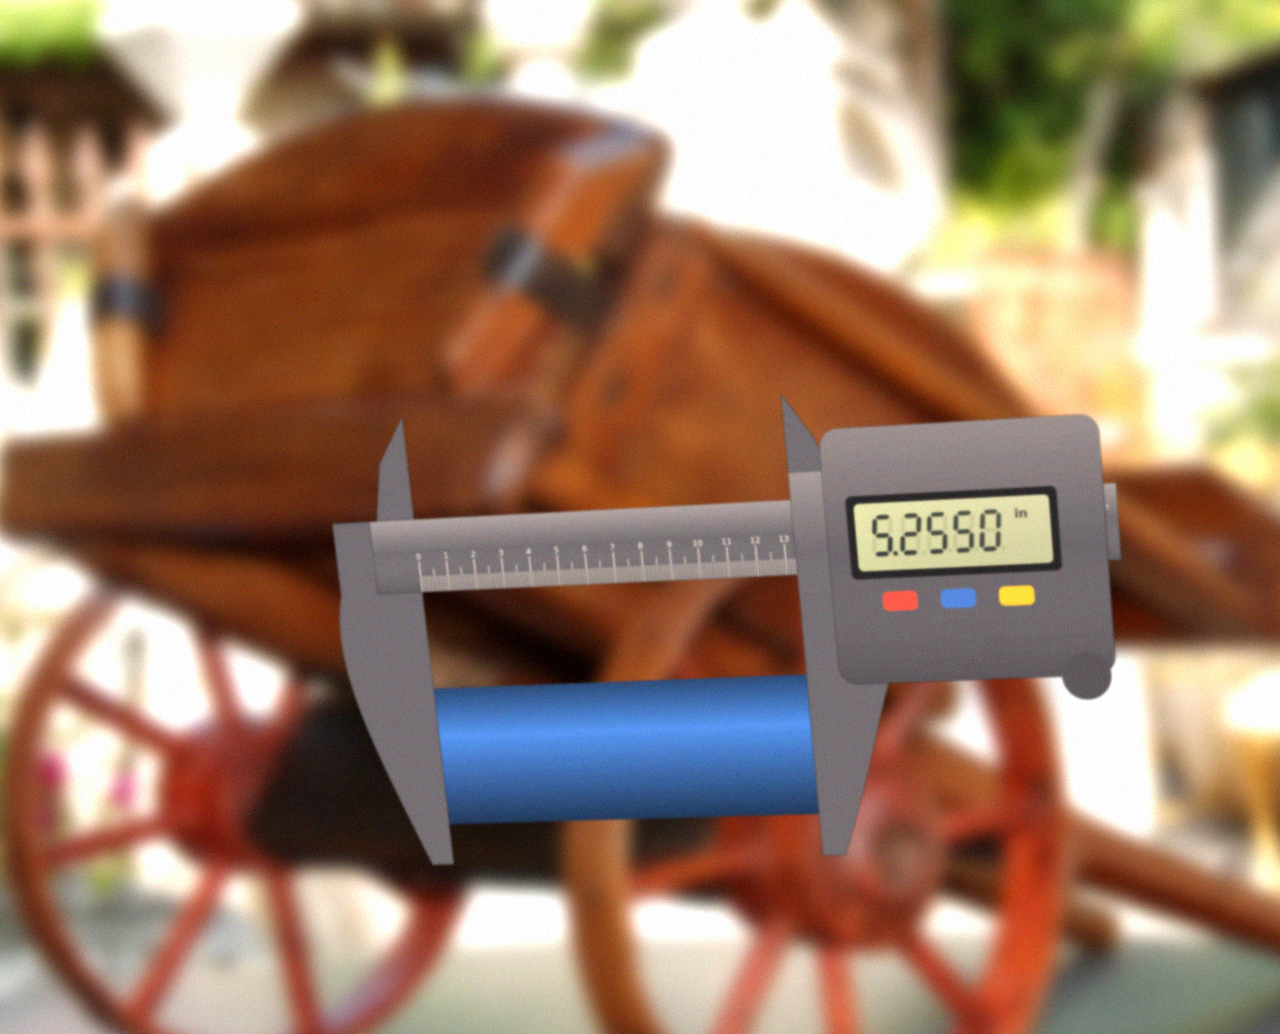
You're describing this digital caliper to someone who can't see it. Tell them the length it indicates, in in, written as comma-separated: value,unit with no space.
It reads 5.2550,in
